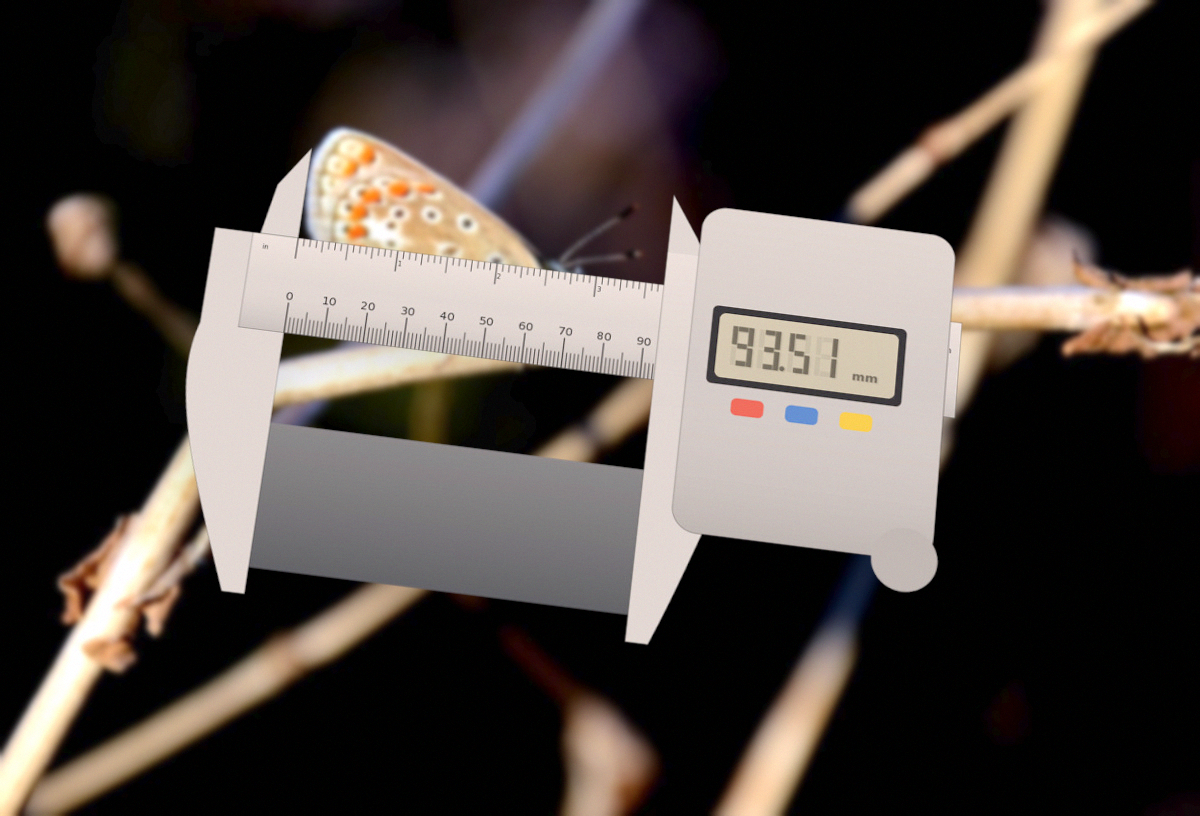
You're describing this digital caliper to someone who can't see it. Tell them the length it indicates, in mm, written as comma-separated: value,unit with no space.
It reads 93.51,mm
